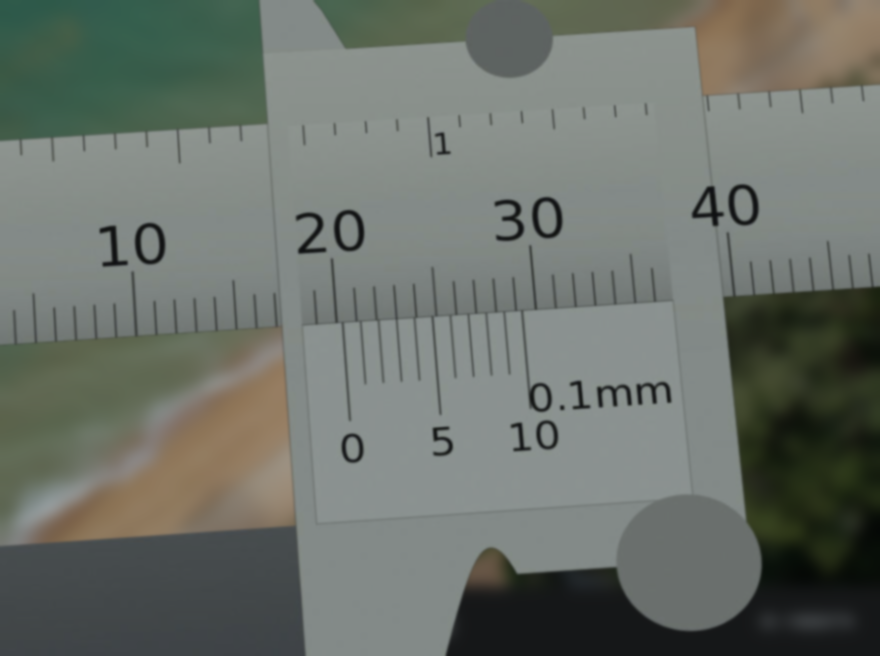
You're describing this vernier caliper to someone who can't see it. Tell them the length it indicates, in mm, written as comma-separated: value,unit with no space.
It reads 20.3,mm
